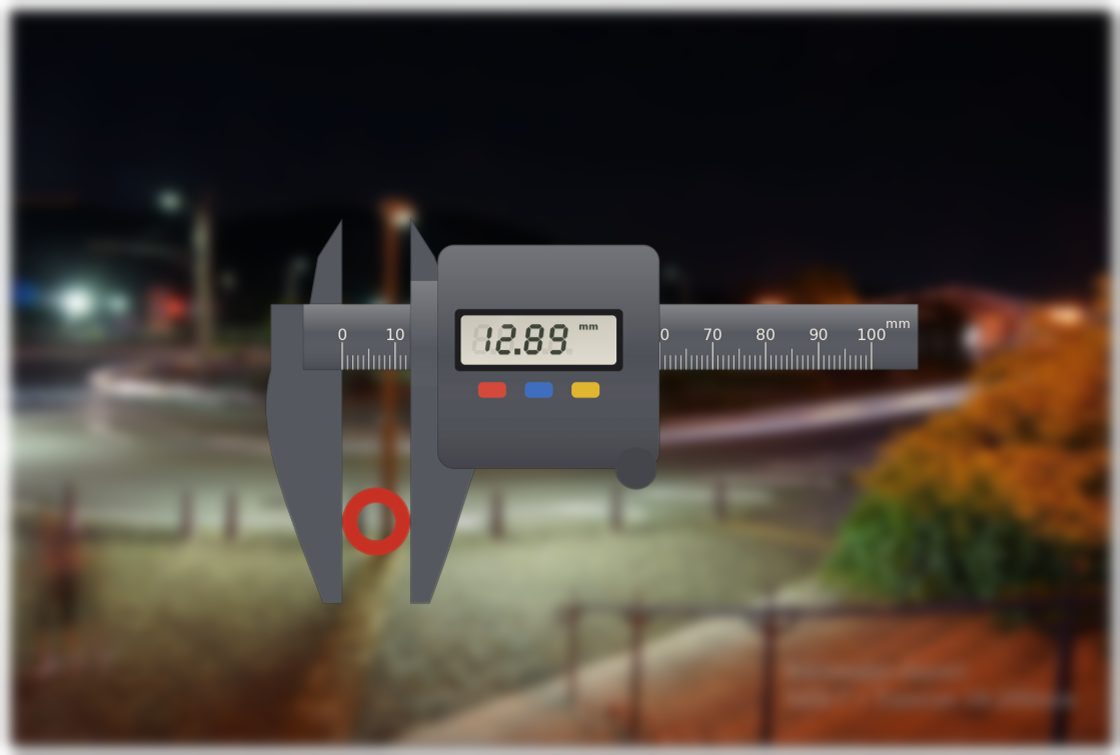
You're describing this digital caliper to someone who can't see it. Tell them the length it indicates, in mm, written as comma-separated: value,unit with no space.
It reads 12.89,mm
